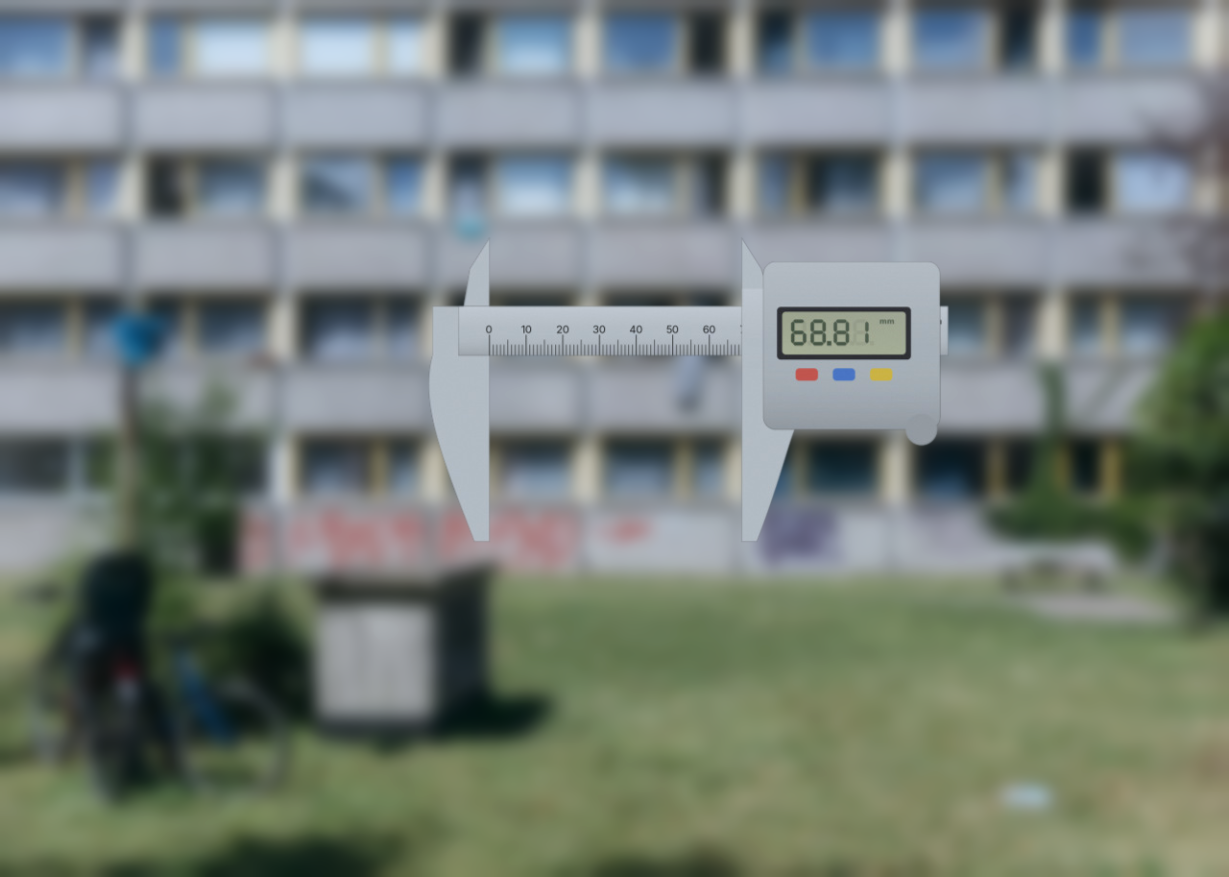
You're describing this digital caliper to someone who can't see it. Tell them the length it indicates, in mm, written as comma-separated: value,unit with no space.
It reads 68.81,mm
